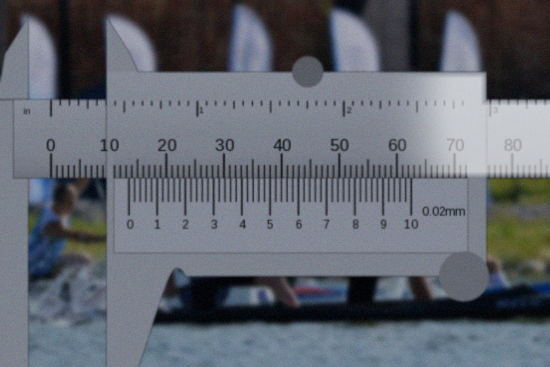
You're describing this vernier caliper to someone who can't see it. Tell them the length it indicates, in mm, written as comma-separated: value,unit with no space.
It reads 13.5,mm
